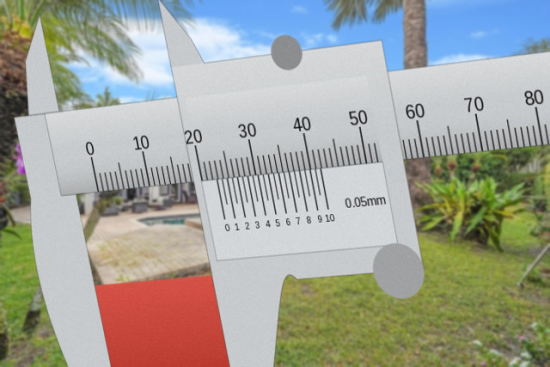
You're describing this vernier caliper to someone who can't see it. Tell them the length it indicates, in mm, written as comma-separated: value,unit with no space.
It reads 22.8,mm
